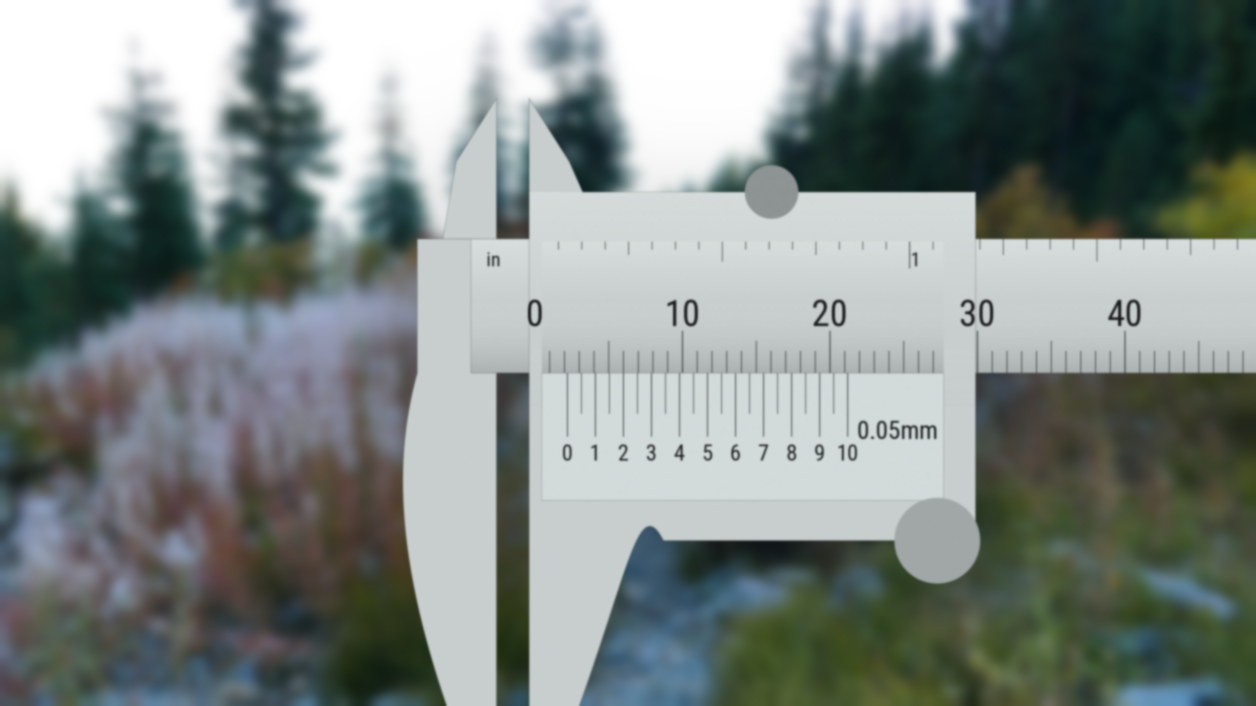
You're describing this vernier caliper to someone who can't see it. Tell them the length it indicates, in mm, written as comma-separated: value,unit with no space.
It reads 2.2,mm
